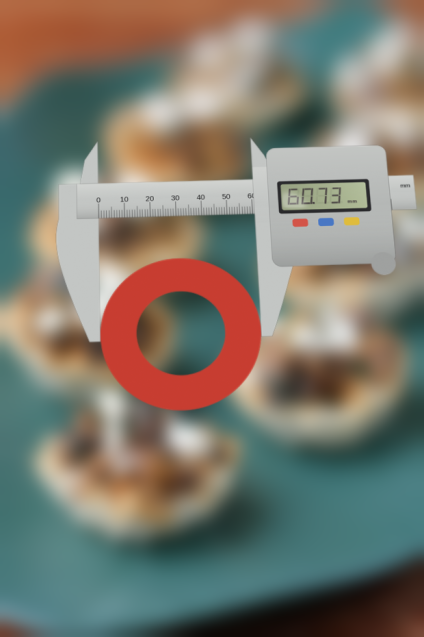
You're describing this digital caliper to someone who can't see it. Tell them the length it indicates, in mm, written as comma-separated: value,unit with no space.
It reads 60.73,mm
